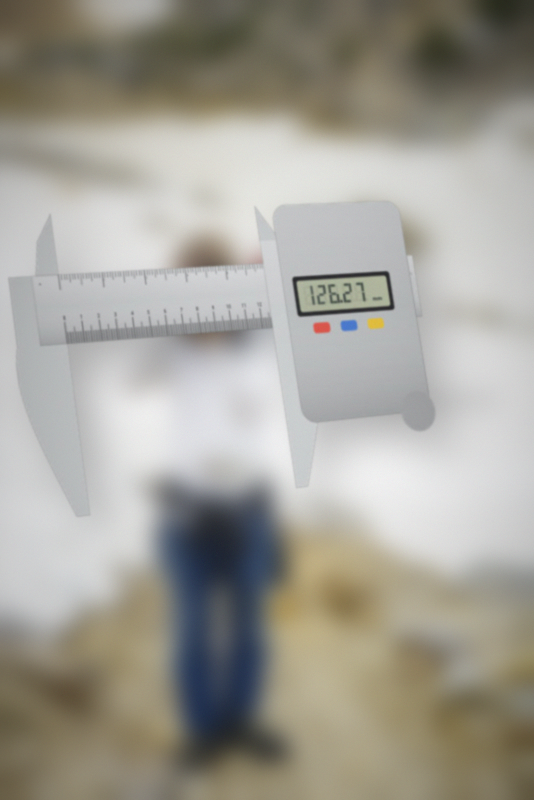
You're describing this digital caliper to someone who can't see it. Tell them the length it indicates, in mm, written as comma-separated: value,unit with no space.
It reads 126.27,mm
